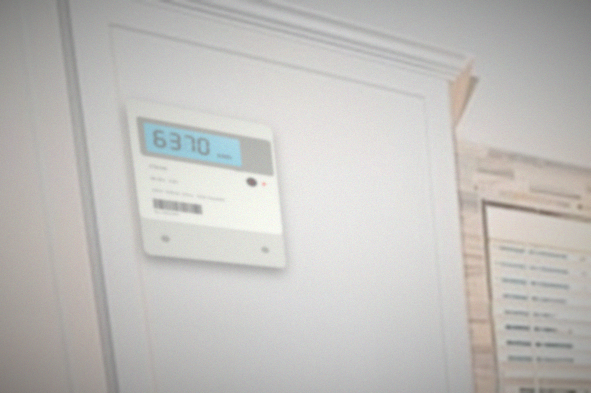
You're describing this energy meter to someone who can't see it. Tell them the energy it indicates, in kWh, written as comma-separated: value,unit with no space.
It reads 6370,kWh
